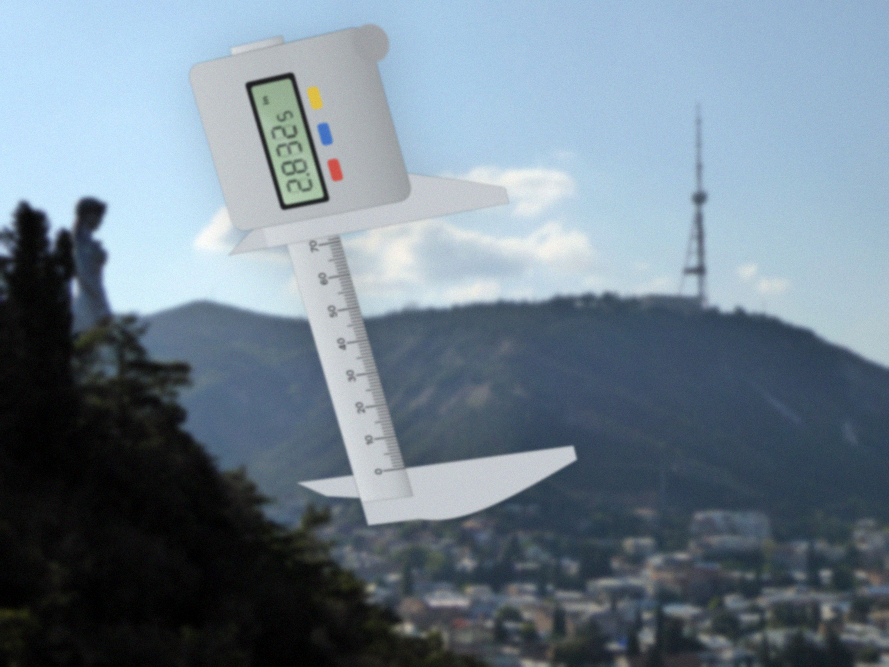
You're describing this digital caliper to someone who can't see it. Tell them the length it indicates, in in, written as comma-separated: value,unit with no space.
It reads 2.8325,in
